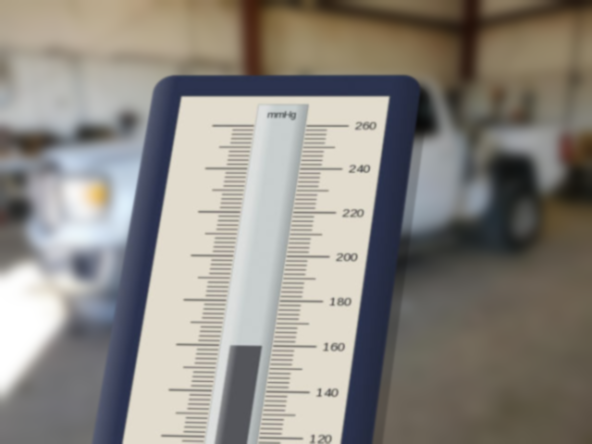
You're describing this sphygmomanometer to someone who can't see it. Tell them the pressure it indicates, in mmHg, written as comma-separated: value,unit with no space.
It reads 160,mmHg
